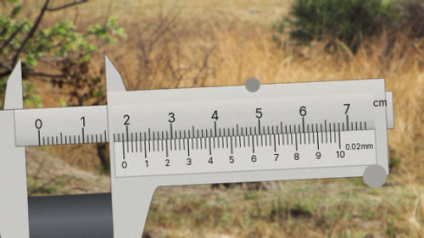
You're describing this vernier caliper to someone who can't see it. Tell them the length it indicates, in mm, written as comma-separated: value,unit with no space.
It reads 19.0,mm
